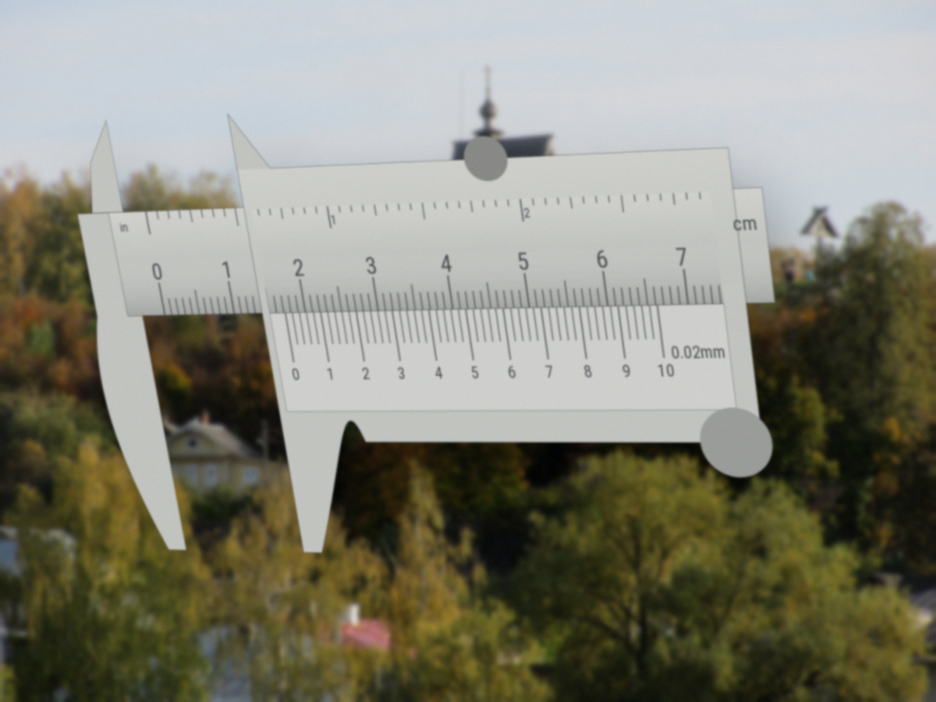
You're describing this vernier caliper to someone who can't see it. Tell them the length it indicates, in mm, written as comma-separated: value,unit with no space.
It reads 17.2,mm
